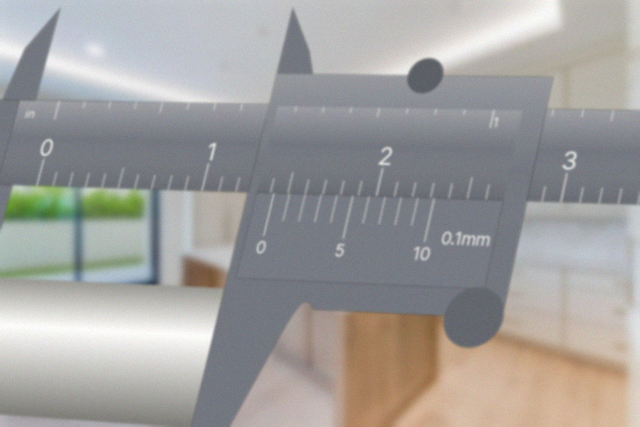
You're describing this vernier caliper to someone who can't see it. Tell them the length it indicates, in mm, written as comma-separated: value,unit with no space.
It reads 14.2,mm
